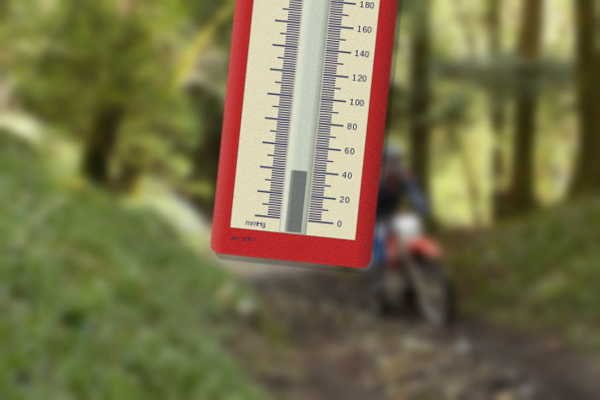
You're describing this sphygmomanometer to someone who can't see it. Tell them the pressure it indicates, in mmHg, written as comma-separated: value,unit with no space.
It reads 40,mmHg
